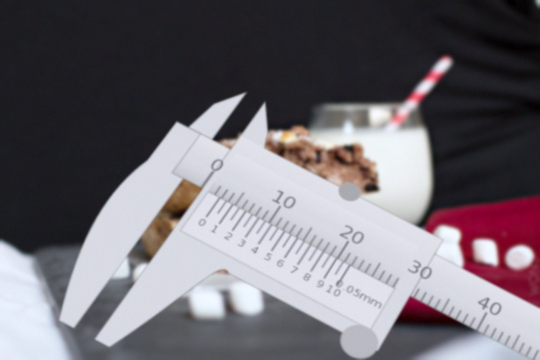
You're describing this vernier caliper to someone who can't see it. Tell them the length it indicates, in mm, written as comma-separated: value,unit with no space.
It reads 2.8,mm
